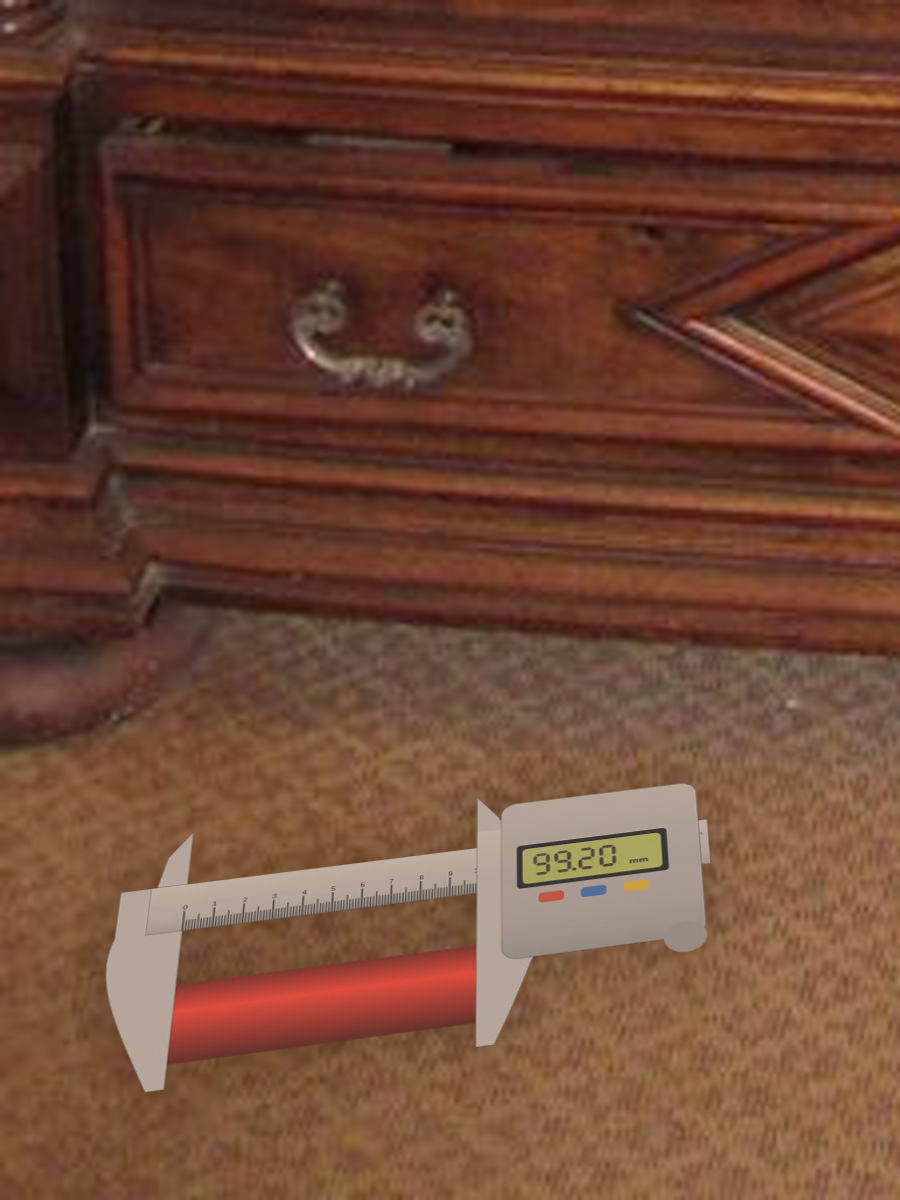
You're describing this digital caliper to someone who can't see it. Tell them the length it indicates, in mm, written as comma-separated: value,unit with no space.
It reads 99.20,mm
